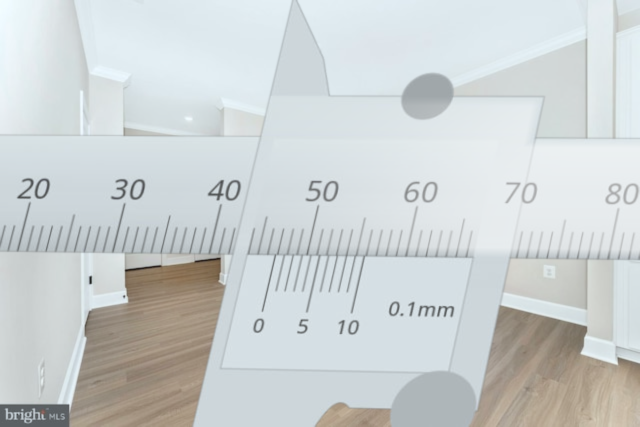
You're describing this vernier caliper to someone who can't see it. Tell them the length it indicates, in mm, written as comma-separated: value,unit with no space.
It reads 46.8,mm
